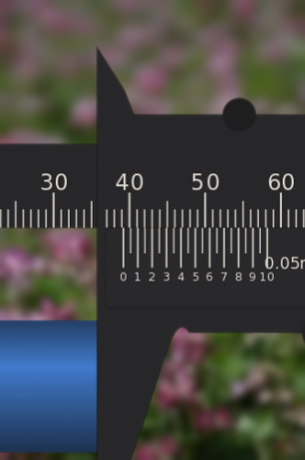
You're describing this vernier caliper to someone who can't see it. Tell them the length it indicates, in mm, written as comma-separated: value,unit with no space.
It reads 39.2,mm
